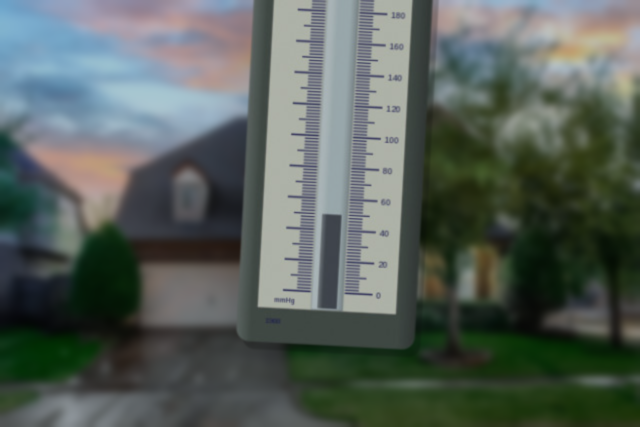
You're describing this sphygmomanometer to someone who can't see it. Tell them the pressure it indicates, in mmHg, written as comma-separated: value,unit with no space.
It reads 50,mmHg
